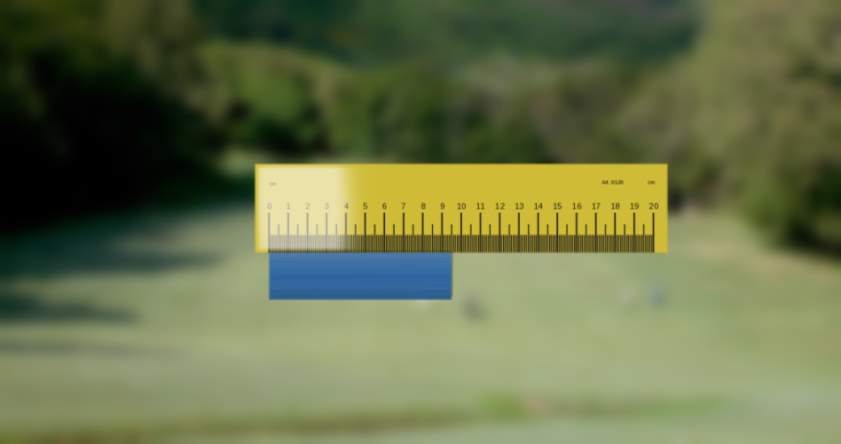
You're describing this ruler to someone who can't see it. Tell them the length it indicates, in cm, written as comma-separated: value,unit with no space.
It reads 9.5,cm
